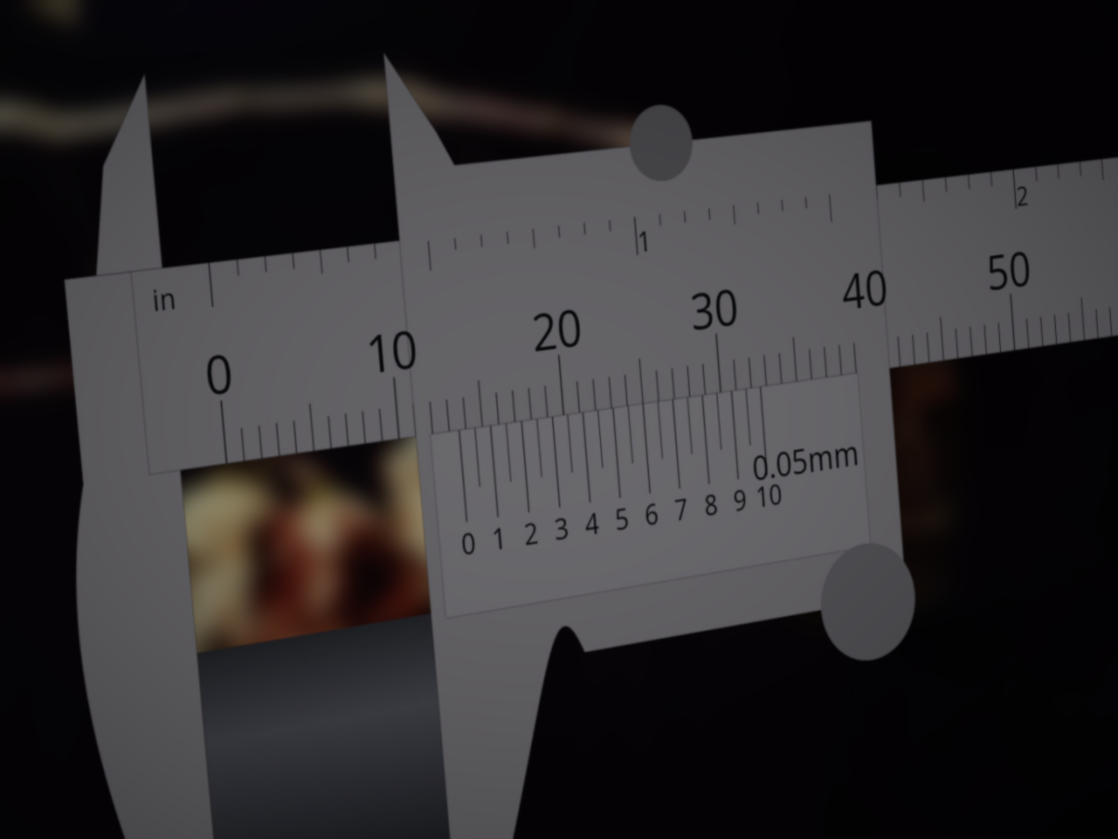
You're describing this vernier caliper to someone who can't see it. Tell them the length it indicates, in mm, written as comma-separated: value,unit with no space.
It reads 13.6,mm
